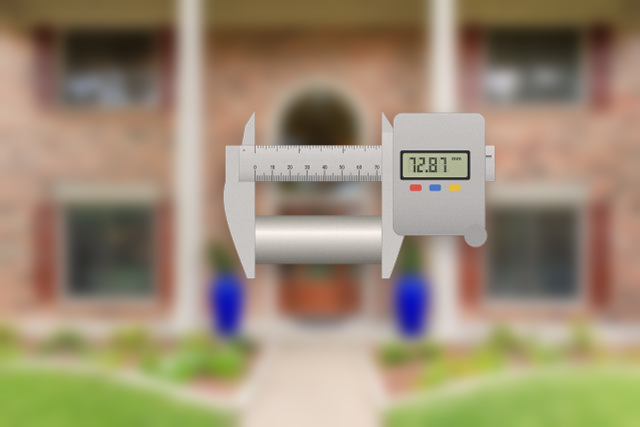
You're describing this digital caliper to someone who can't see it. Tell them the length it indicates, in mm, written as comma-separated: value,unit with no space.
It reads 72.87,mm
